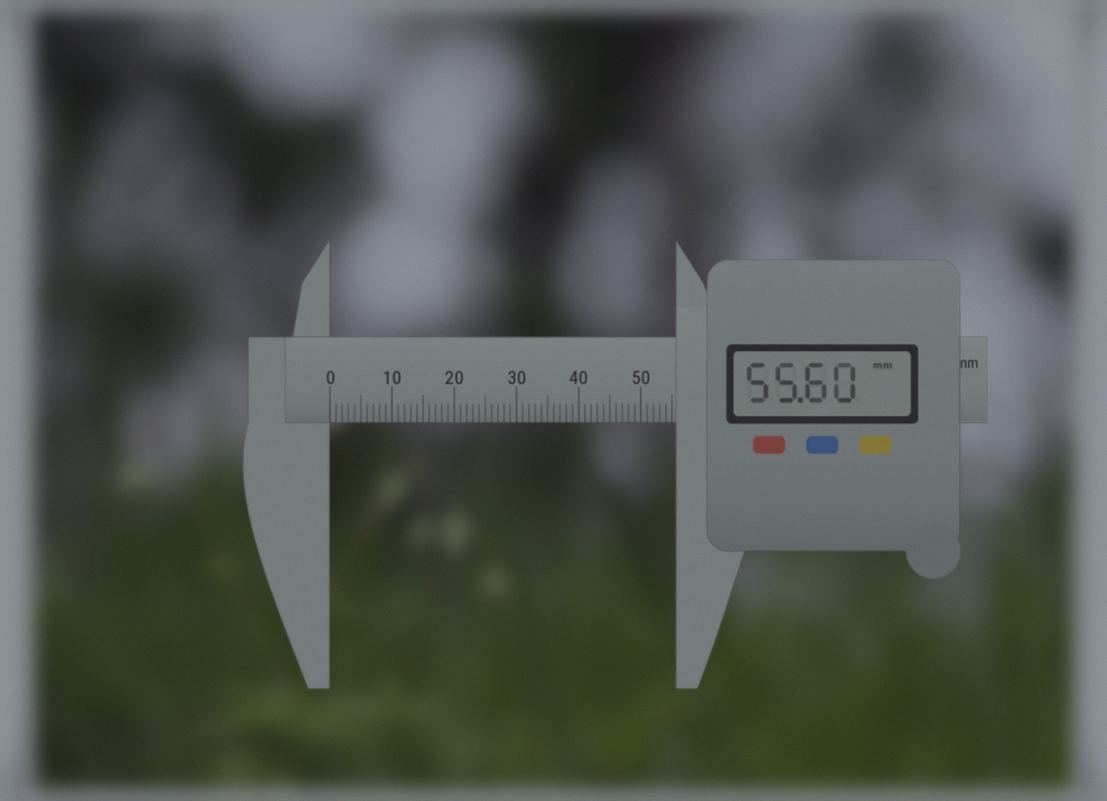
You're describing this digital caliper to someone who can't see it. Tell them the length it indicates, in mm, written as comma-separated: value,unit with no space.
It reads 55.60,mm
